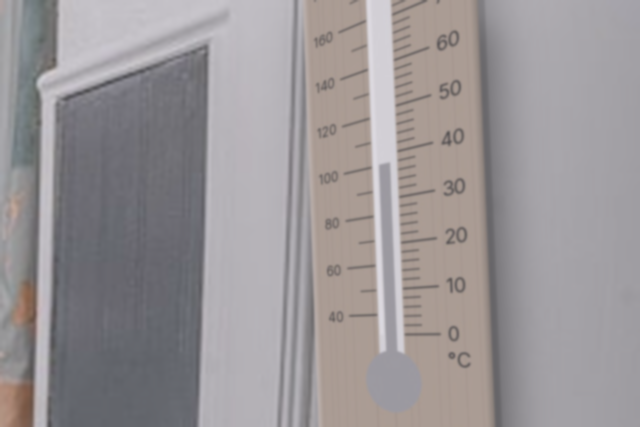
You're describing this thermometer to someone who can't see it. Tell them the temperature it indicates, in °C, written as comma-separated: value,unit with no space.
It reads 38,°C
